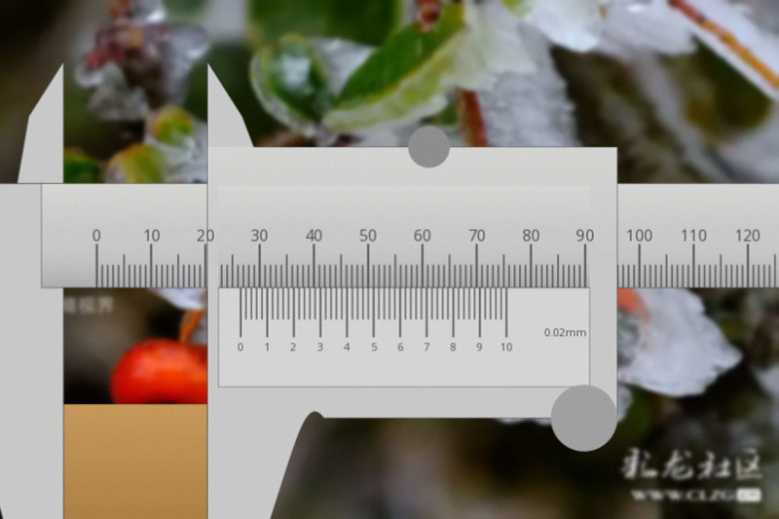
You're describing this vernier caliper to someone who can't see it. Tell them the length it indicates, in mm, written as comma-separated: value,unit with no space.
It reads 26.5,mm
